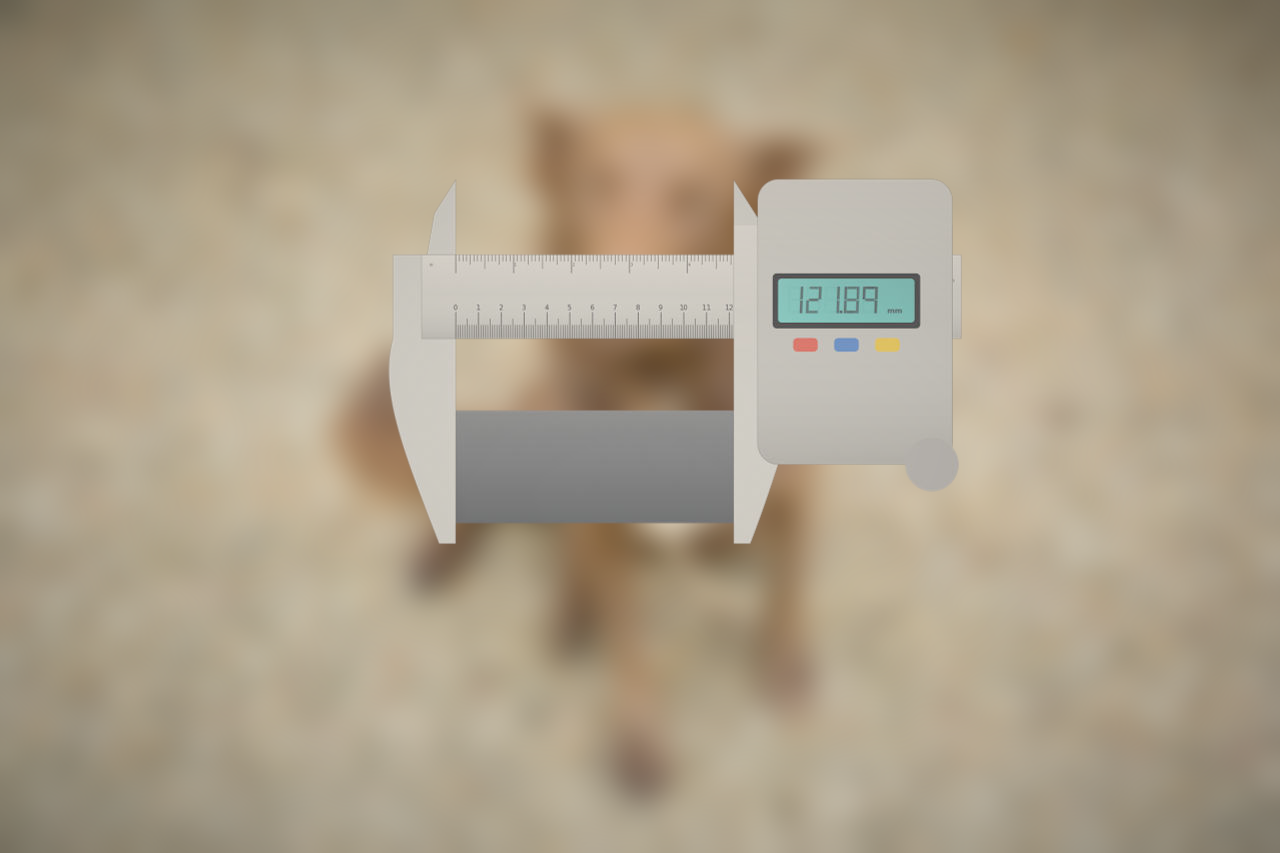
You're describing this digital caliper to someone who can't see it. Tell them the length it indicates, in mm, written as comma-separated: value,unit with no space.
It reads 121.89,mm
